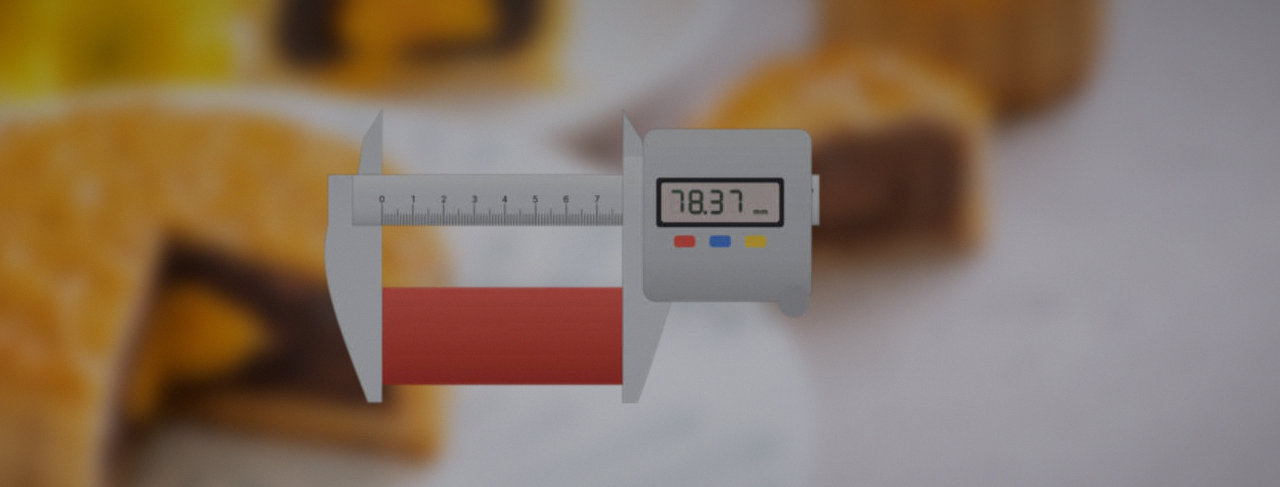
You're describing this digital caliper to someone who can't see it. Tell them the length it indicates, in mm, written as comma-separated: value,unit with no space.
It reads 78.37,mm
